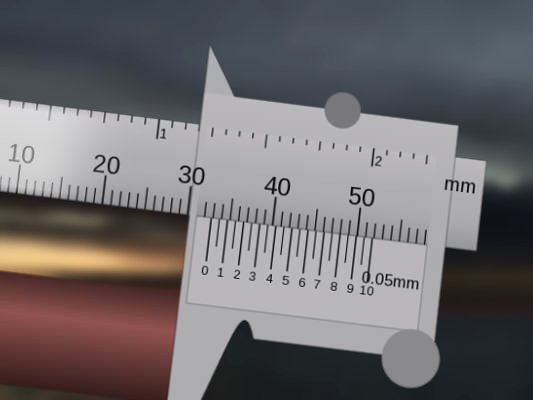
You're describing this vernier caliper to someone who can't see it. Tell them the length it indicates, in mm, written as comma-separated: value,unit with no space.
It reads 32.8,mm
